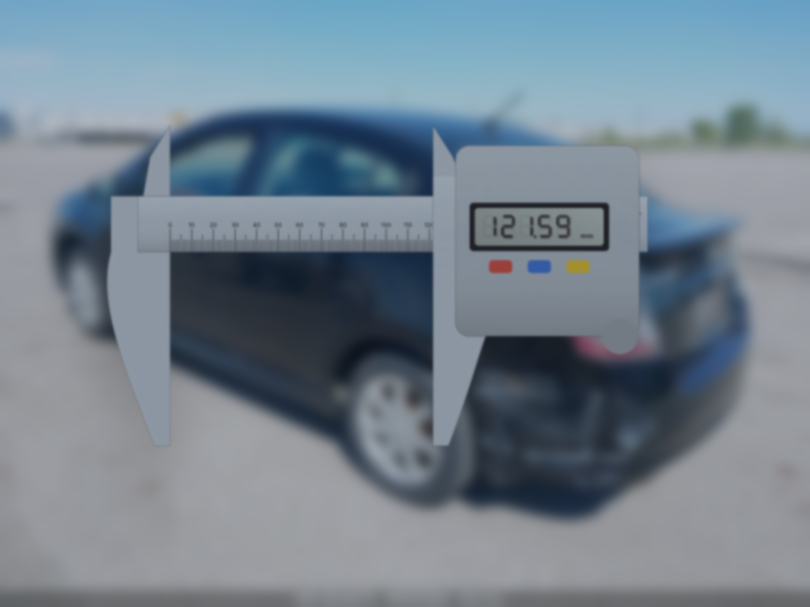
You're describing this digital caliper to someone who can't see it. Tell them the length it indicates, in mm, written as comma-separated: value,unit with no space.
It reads 121.59,mm
